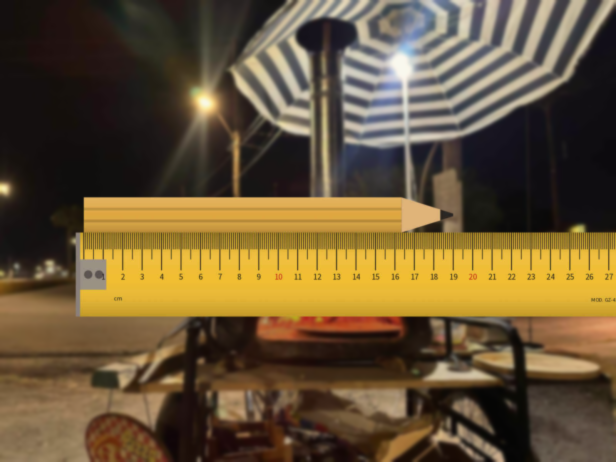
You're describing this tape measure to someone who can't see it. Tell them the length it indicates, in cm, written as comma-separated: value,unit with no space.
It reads 19,cm
